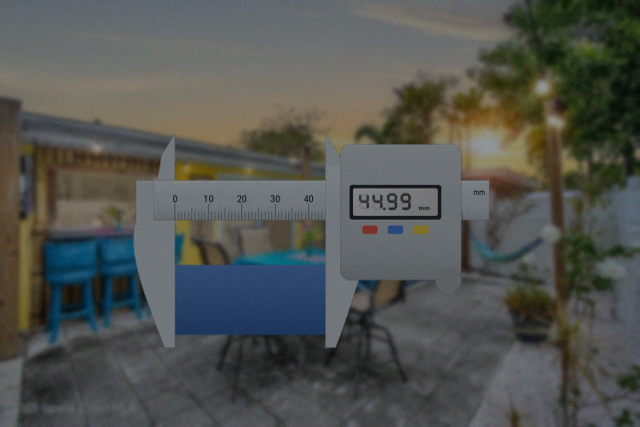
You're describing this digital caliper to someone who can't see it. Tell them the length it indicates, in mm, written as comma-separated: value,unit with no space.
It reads 44.99,mm
